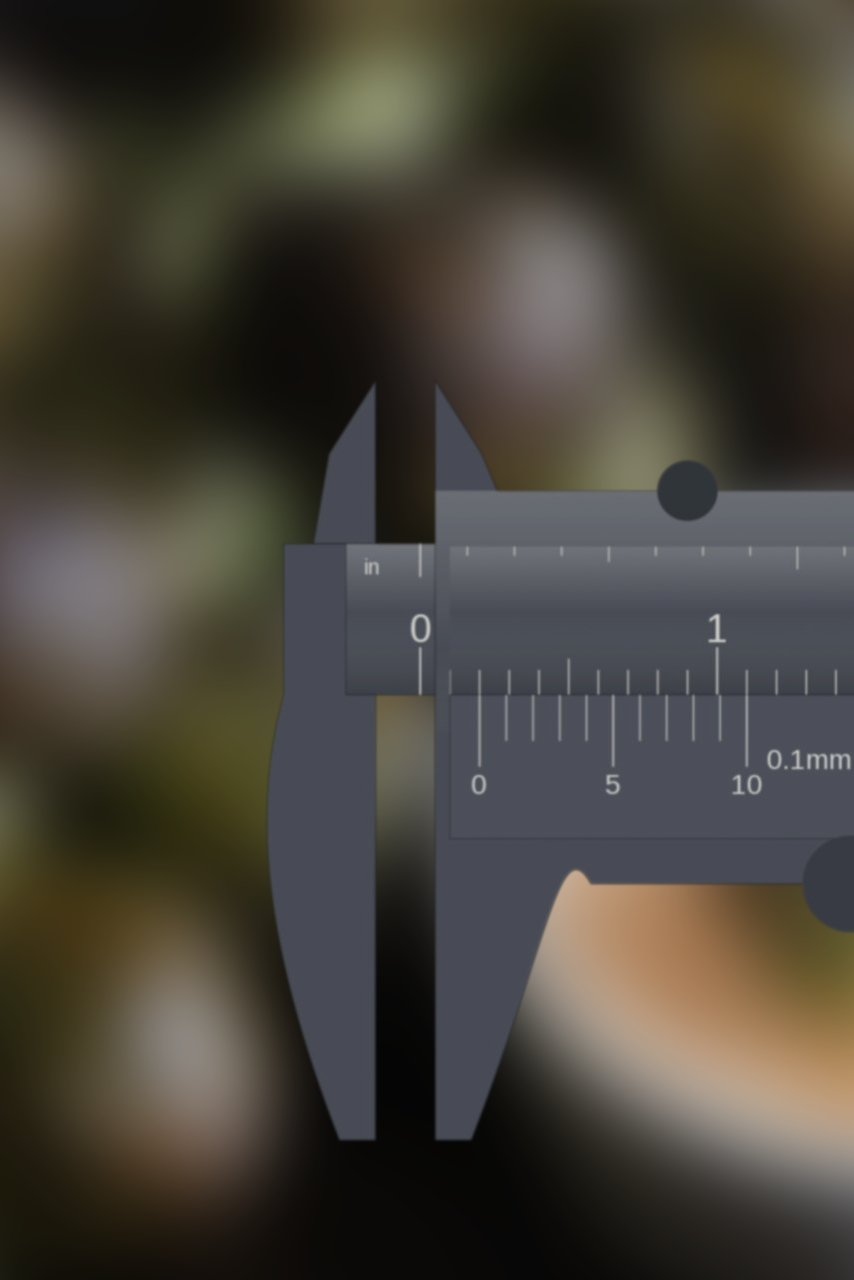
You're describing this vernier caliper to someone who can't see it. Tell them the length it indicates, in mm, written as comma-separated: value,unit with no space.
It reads 2.0,mm
